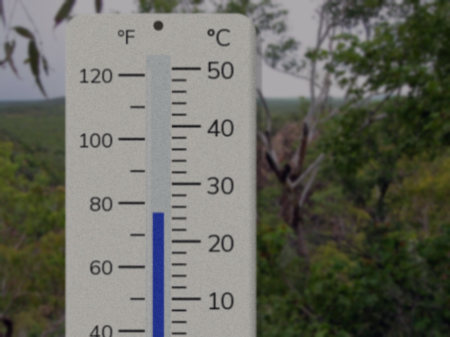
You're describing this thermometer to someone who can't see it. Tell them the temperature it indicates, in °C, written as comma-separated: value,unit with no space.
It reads 25,°C
